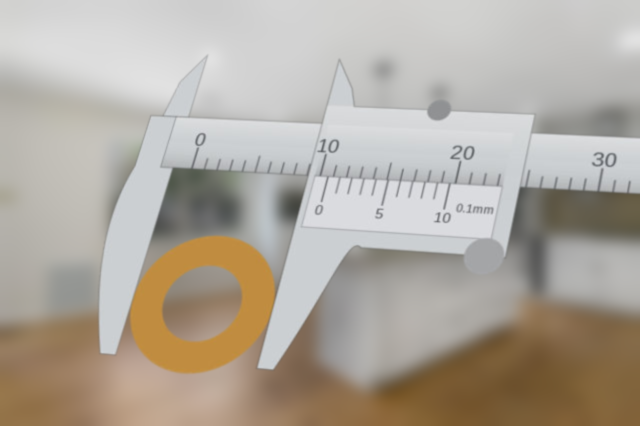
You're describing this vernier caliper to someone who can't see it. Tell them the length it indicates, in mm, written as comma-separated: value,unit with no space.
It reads 10.6,mm
